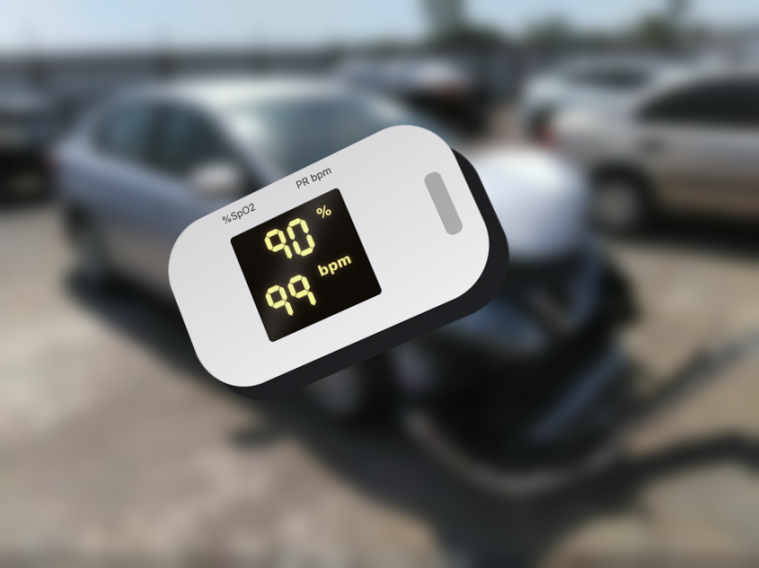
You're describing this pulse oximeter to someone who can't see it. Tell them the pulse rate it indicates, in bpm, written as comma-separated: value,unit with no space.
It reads 99,bpm
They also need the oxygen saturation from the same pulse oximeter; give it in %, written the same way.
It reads 90,%
